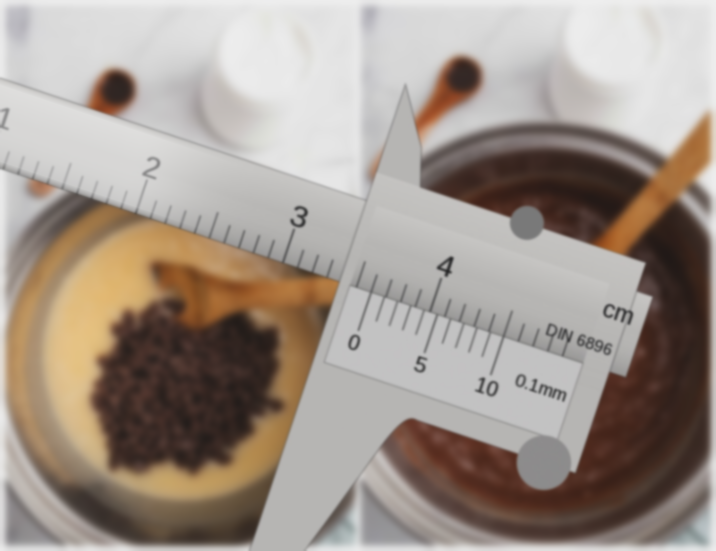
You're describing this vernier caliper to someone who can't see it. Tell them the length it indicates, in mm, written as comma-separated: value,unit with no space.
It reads 36.0,mm
